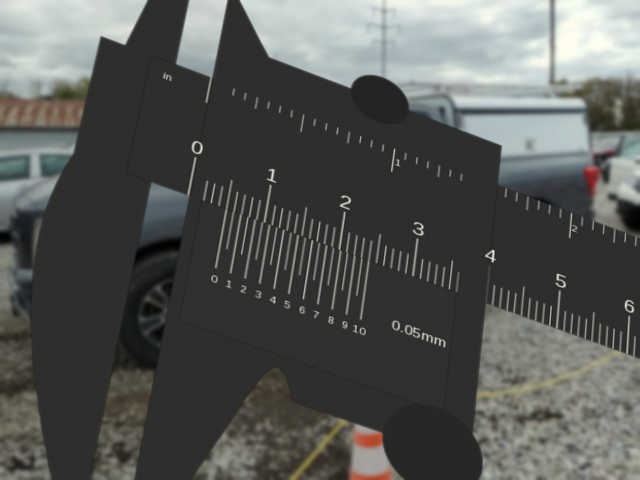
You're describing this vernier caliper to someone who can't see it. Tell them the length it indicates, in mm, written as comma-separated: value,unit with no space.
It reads 5.0,mm
